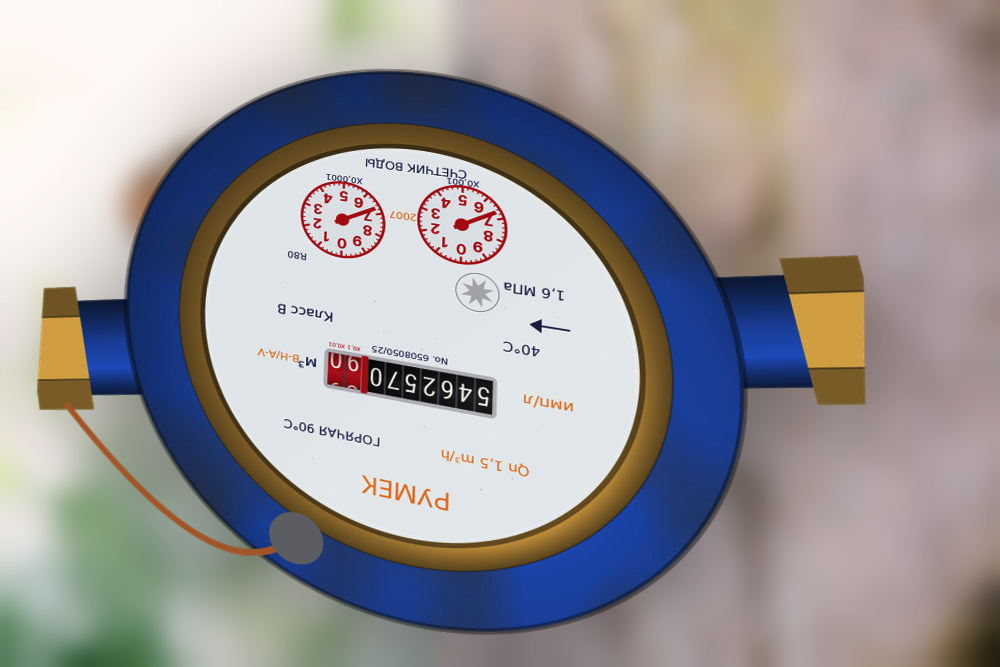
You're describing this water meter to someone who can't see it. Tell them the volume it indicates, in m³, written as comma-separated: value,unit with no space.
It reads 5462570.8966,m³
